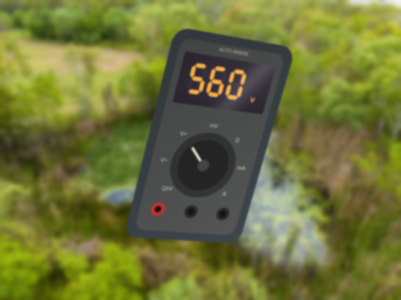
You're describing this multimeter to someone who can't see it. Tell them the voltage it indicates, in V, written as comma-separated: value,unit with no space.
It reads 560,V
